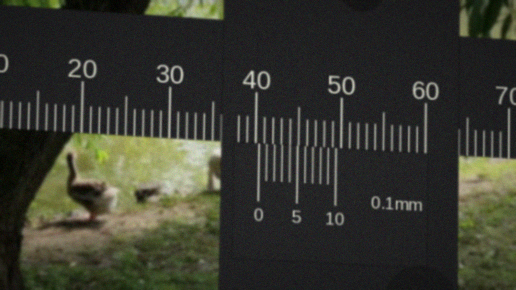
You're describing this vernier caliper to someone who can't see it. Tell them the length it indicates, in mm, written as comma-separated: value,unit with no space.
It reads 40.4,mm
